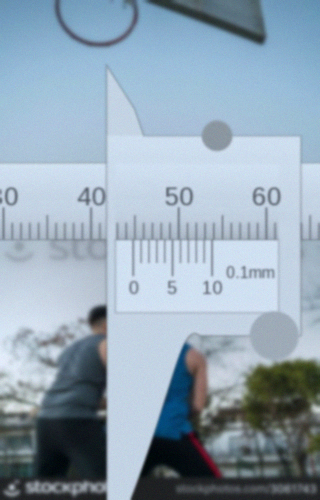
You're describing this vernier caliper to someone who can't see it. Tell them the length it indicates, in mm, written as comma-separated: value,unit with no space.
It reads 44.8,mm
